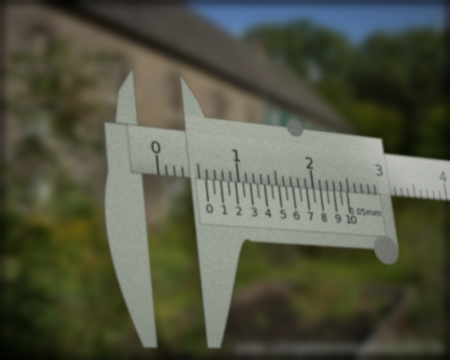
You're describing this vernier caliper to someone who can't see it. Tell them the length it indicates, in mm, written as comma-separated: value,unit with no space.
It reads 5.8,mm
